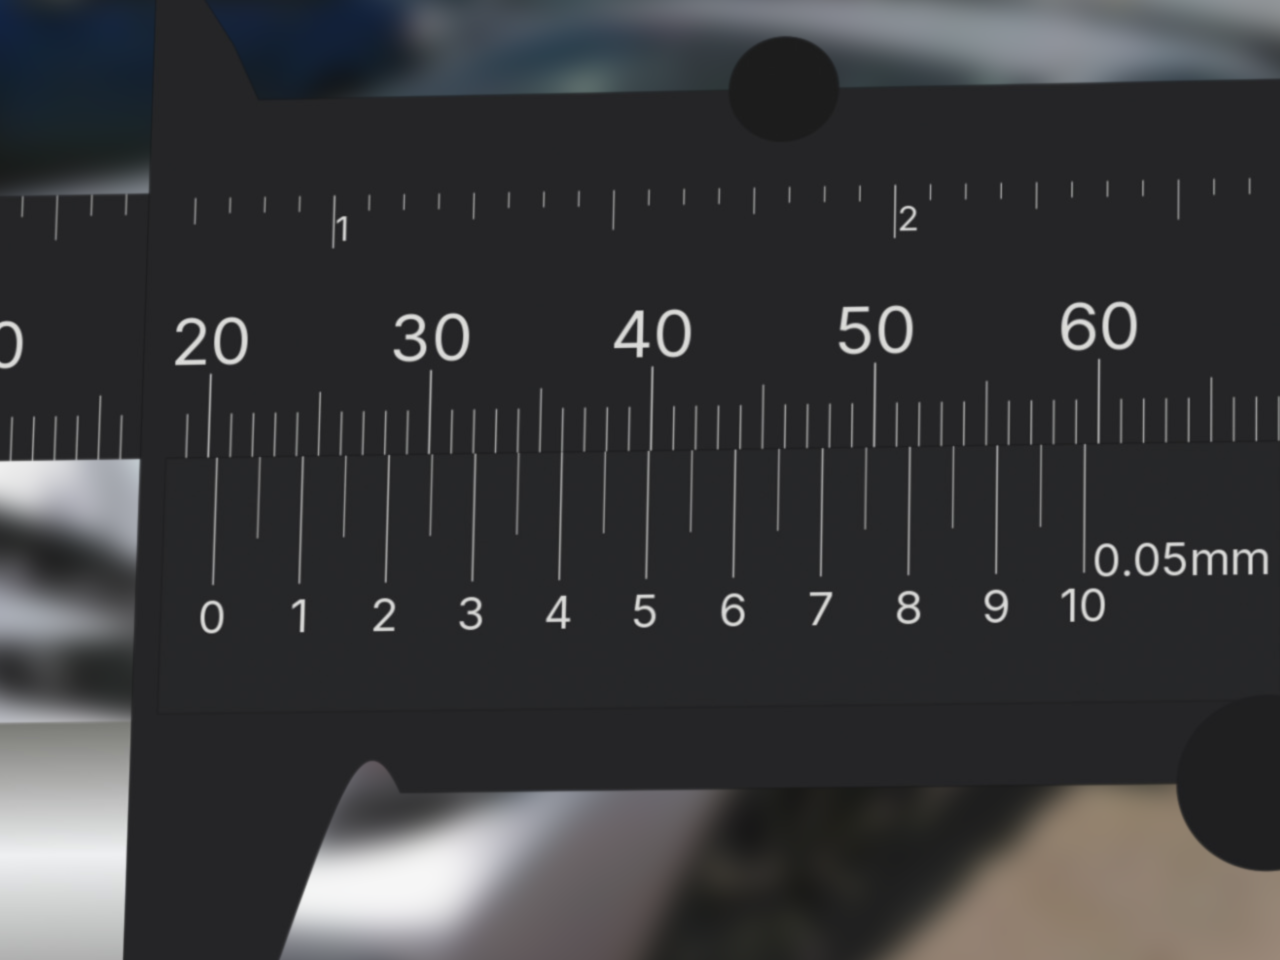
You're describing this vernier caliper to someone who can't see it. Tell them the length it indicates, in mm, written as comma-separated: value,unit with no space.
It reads 20.4,mm
